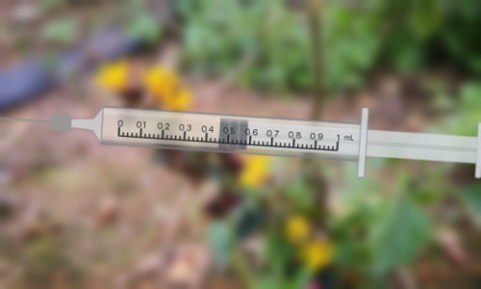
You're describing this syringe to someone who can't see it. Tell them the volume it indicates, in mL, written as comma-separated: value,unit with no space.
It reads 0.46,mL
